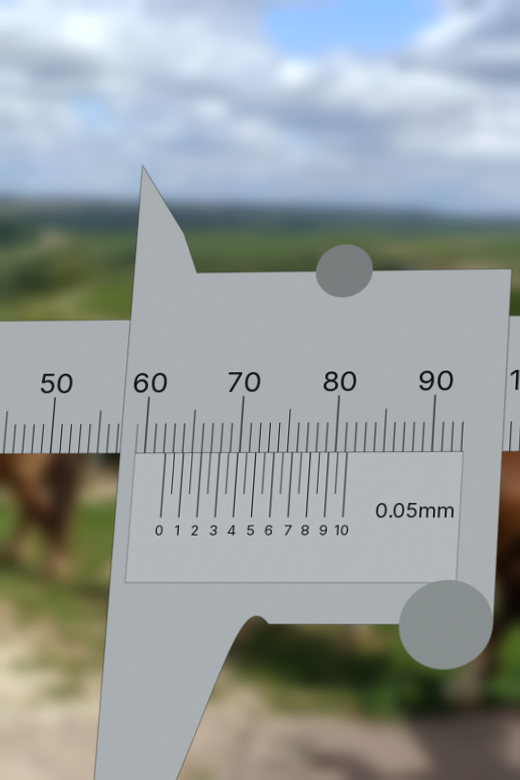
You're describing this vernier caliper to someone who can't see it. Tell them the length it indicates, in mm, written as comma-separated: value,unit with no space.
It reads 62.2,mm
